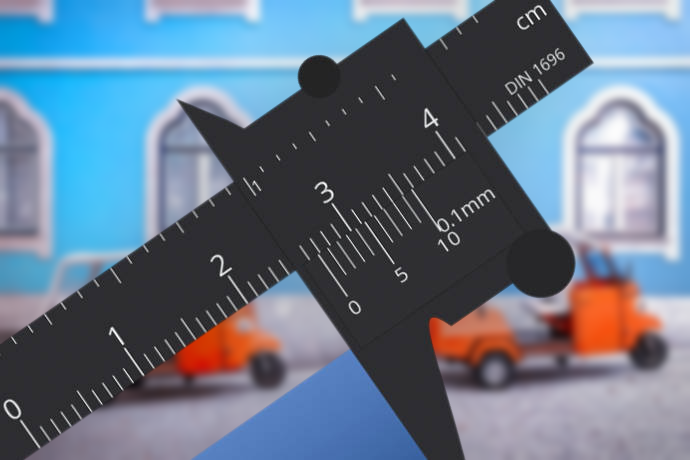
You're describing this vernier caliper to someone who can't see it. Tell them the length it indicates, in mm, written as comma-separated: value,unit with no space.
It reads 26.8,mm
